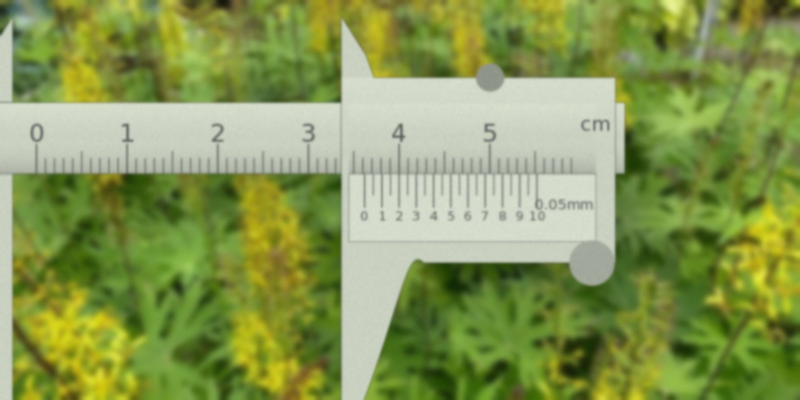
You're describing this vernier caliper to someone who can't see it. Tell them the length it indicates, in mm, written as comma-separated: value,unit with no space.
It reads 36.2,mm
